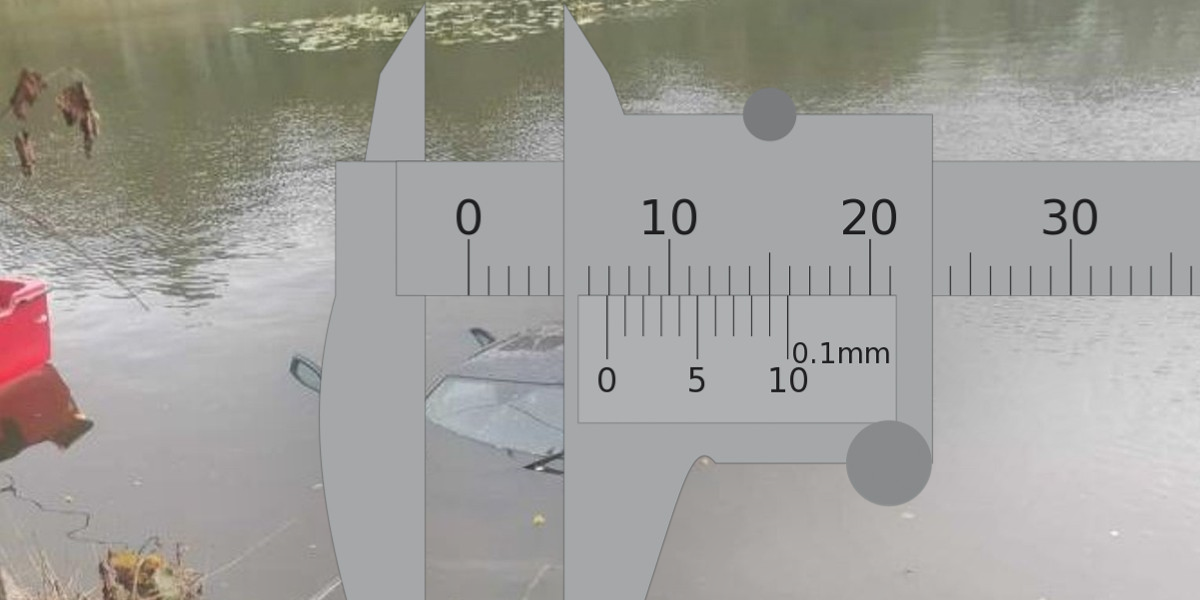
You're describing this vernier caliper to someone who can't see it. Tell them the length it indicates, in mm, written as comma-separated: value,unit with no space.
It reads 6.9,mm
